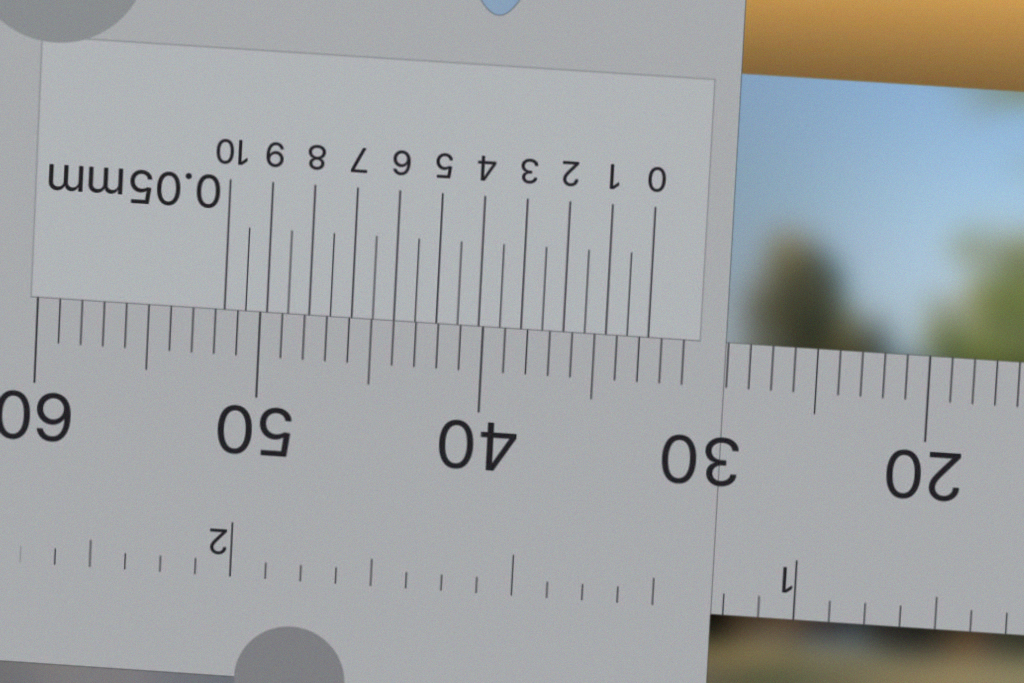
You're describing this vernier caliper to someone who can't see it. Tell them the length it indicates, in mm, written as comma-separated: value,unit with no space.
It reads 32.6,mm
